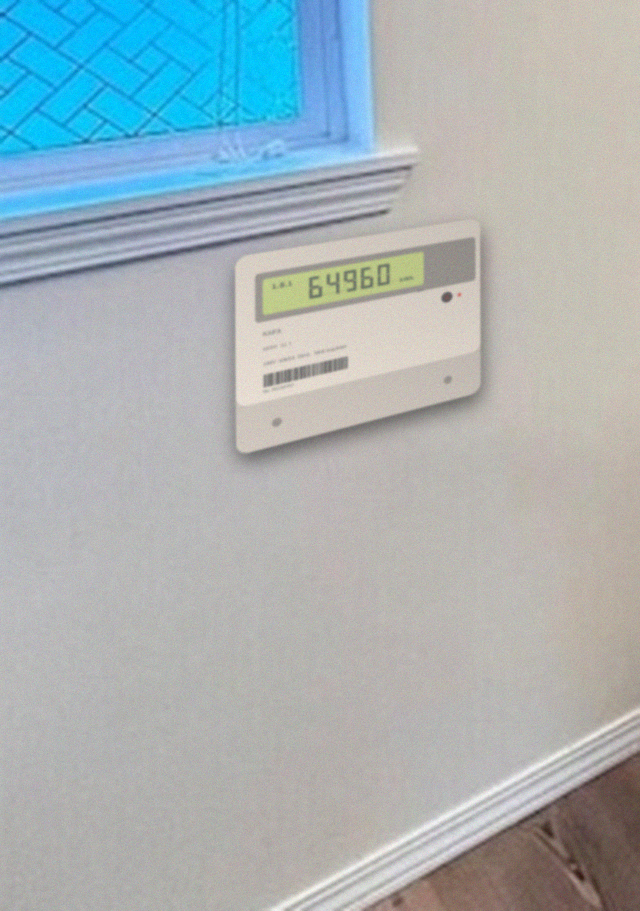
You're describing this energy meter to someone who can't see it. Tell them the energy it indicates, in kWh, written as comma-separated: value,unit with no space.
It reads 64960,kWh
